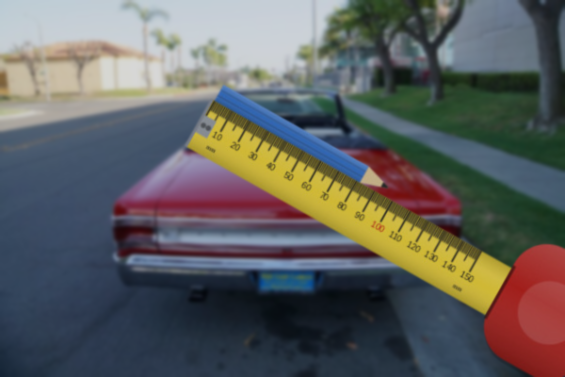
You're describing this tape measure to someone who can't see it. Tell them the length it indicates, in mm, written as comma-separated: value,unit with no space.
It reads 95,mm
